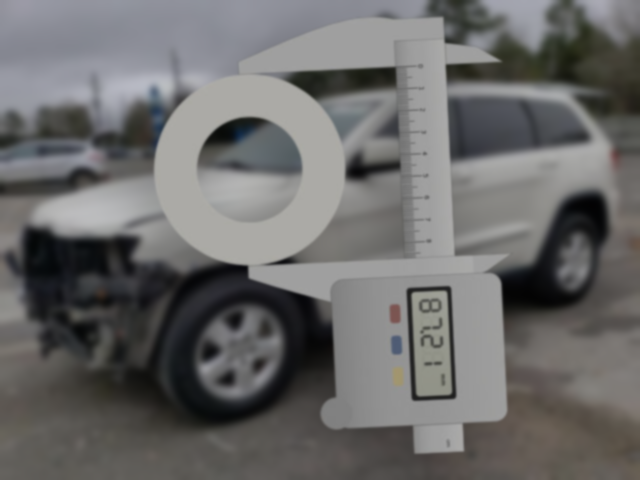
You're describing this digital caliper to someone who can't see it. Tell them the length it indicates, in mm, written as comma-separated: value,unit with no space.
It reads 87.21,mm
